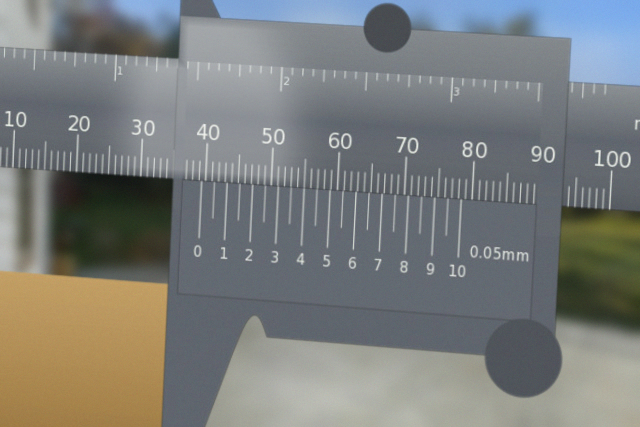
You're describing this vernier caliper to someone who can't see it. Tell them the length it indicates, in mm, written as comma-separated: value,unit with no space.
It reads 39.4,mm
